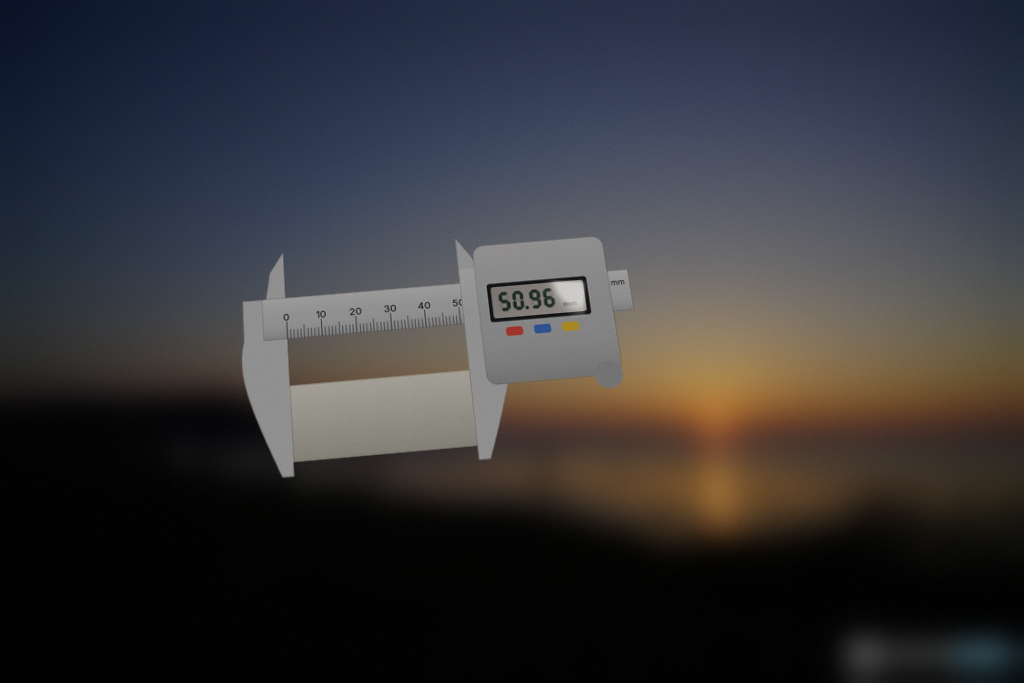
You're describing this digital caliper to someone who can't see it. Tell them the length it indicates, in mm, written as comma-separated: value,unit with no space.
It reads 50.96,mm
